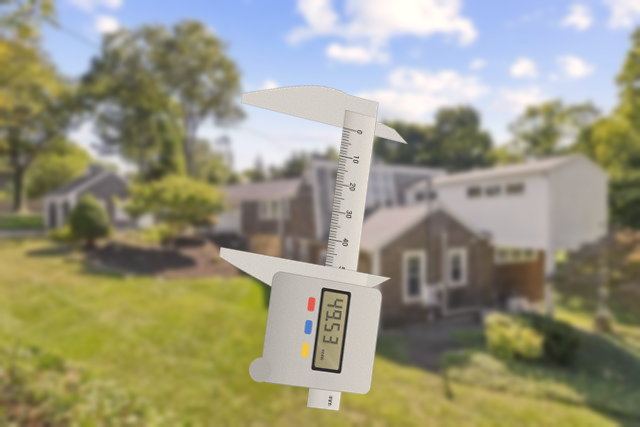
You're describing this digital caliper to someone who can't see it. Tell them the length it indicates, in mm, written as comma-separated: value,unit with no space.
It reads 49.53,mm
